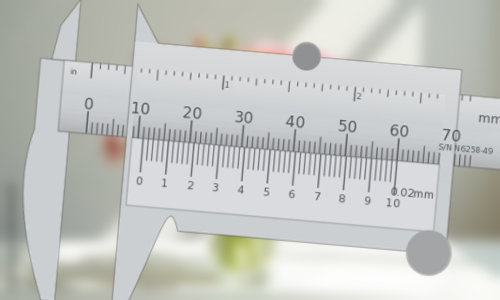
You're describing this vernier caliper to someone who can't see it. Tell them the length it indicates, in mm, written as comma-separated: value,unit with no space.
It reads 11.0,mm
